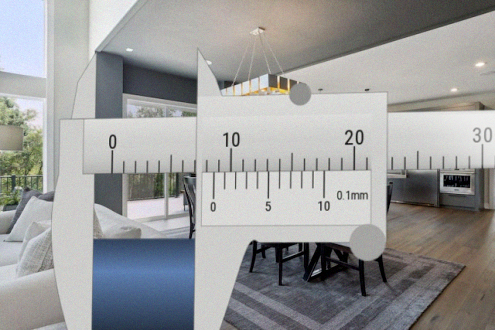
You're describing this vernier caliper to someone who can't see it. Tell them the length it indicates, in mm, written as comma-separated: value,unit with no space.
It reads 8.6,mm
